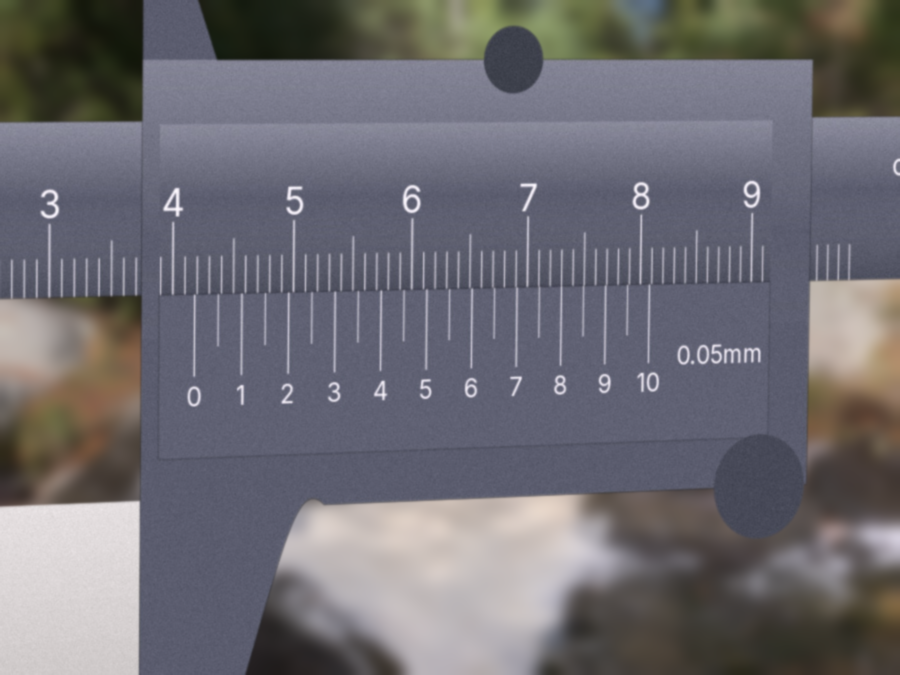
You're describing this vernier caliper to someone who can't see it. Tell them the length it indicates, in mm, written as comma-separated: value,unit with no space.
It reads 41.8,mm
